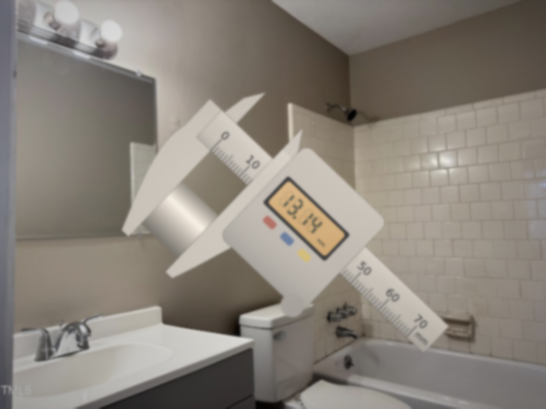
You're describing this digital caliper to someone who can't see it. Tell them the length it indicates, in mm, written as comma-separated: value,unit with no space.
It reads 13.14,mm
